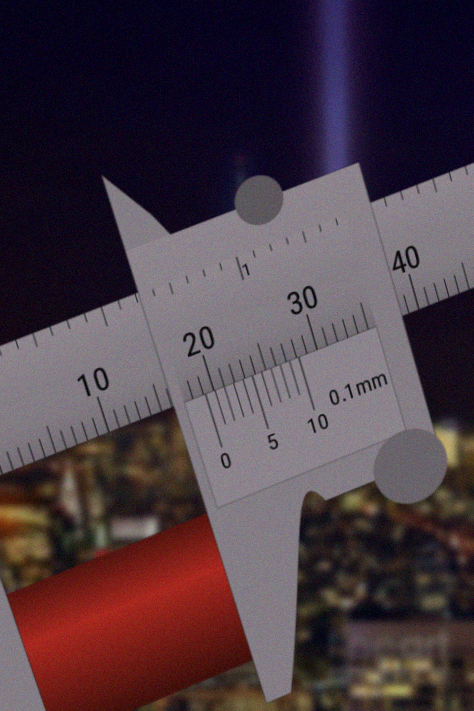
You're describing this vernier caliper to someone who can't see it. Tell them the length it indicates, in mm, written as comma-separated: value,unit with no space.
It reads 19.2,mm
